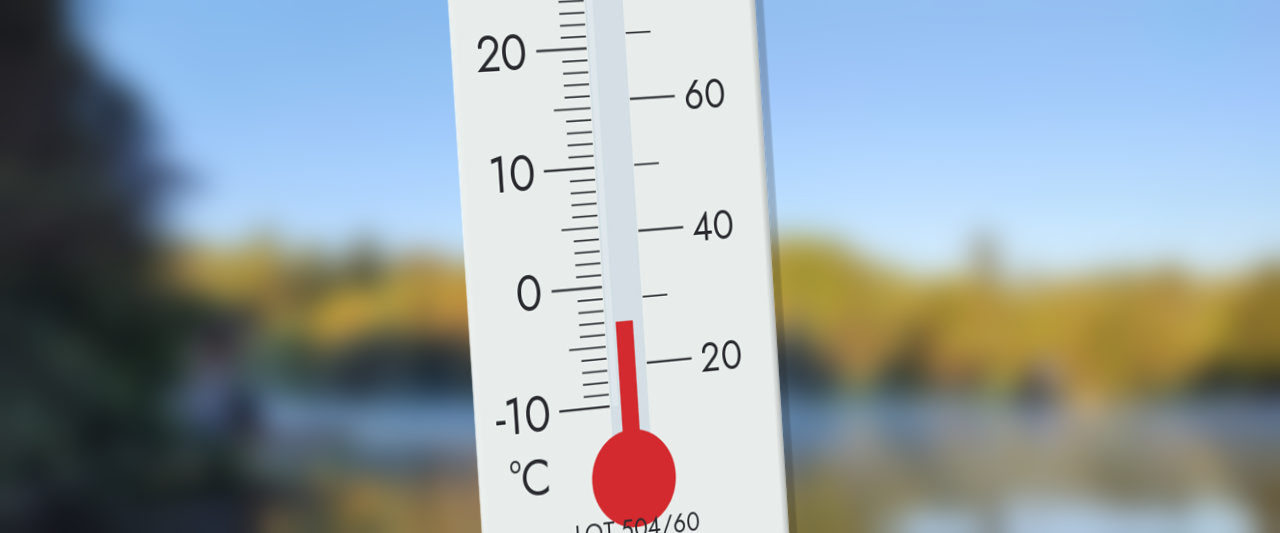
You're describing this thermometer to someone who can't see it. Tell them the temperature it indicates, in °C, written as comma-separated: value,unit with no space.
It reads -3,°C
